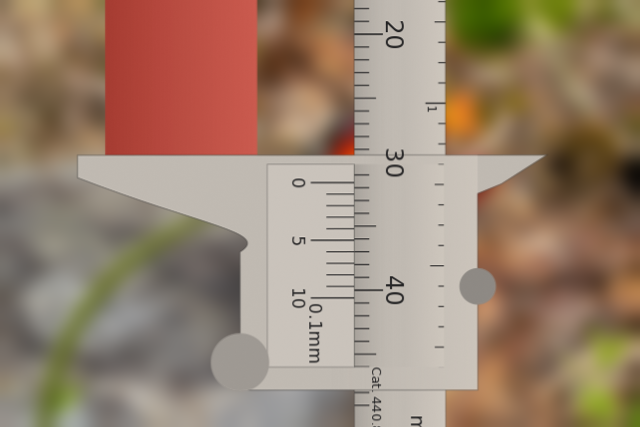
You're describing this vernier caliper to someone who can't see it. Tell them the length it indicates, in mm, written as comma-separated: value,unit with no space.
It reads 31.6,mm
